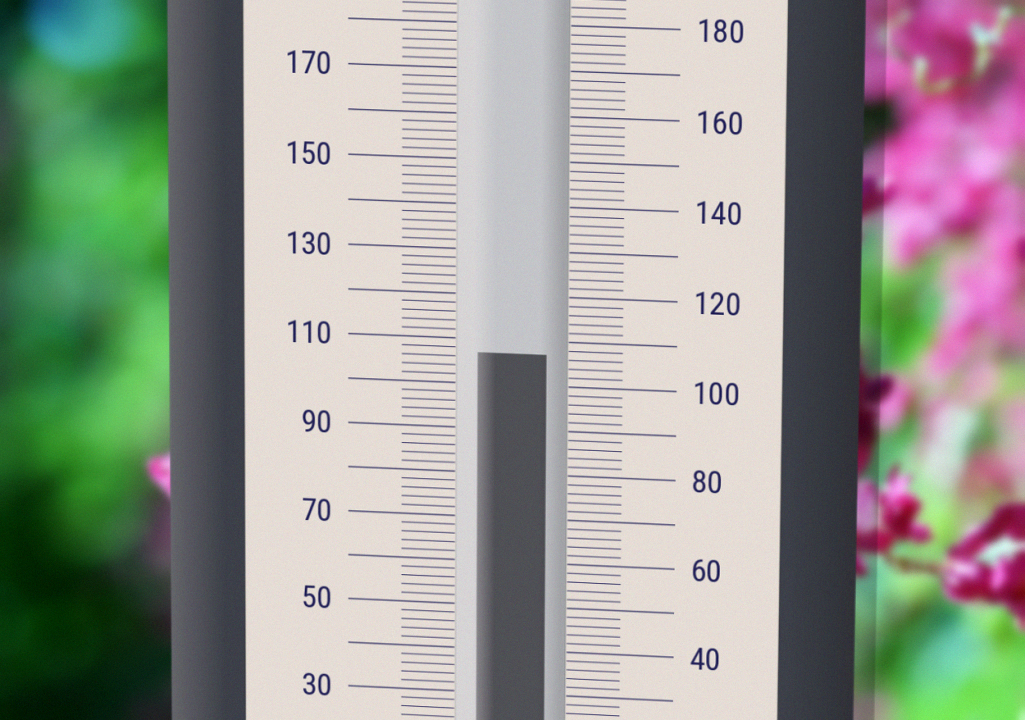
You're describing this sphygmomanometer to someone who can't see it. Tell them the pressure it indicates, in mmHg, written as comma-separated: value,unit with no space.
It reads 107,mmHg
